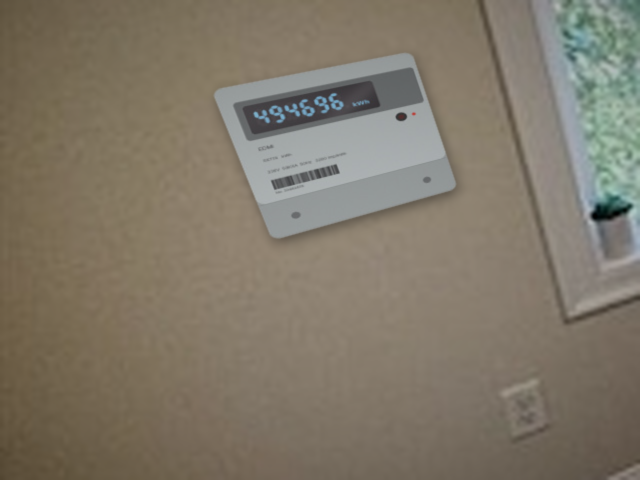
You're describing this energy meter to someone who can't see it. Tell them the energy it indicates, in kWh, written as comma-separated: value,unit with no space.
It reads 494696,kWh
